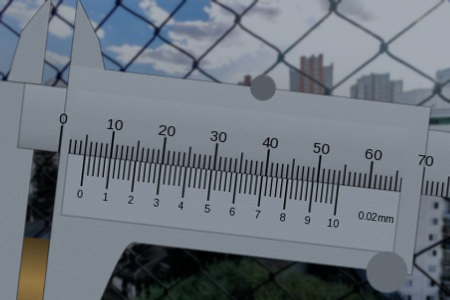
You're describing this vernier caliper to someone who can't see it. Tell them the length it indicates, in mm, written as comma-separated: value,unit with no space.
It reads 5.0,mm
